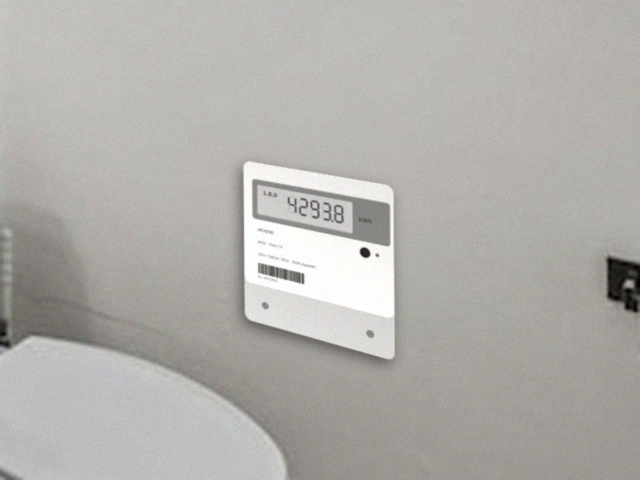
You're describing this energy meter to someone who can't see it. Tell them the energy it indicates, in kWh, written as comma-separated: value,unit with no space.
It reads 4293.8,kWh
